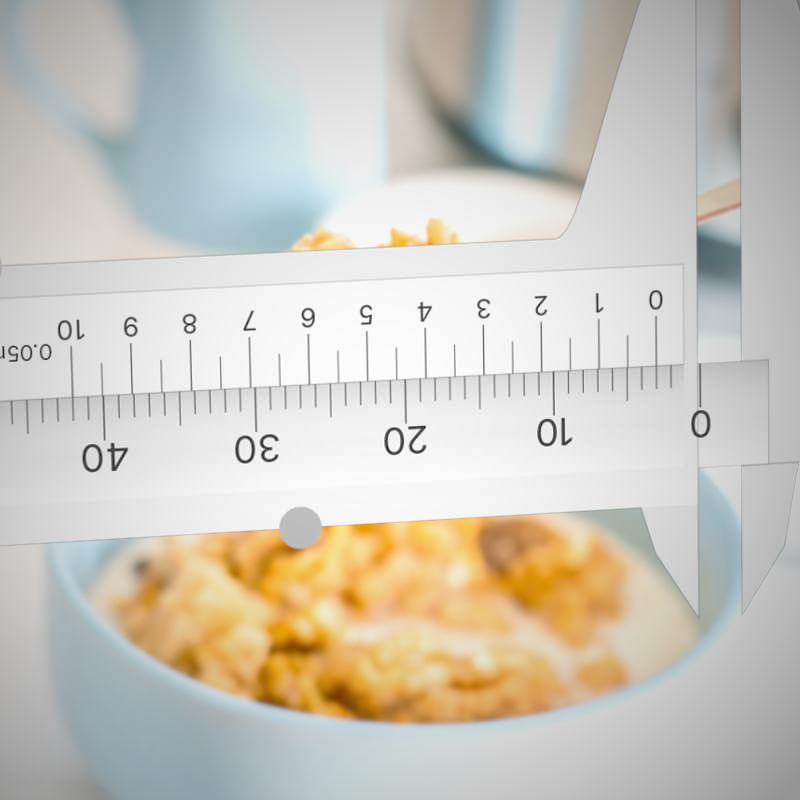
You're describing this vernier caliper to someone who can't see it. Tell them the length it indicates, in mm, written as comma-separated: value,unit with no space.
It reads 3.0,mm
